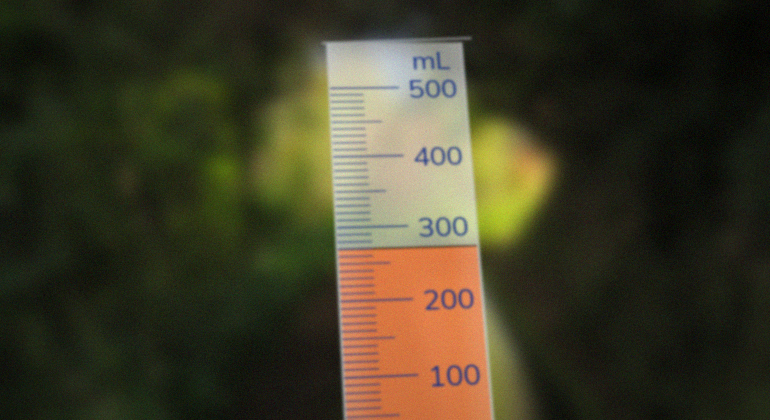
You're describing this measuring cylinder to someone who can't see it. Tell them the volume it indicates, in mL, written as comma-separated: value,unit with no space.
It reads 270,mL
